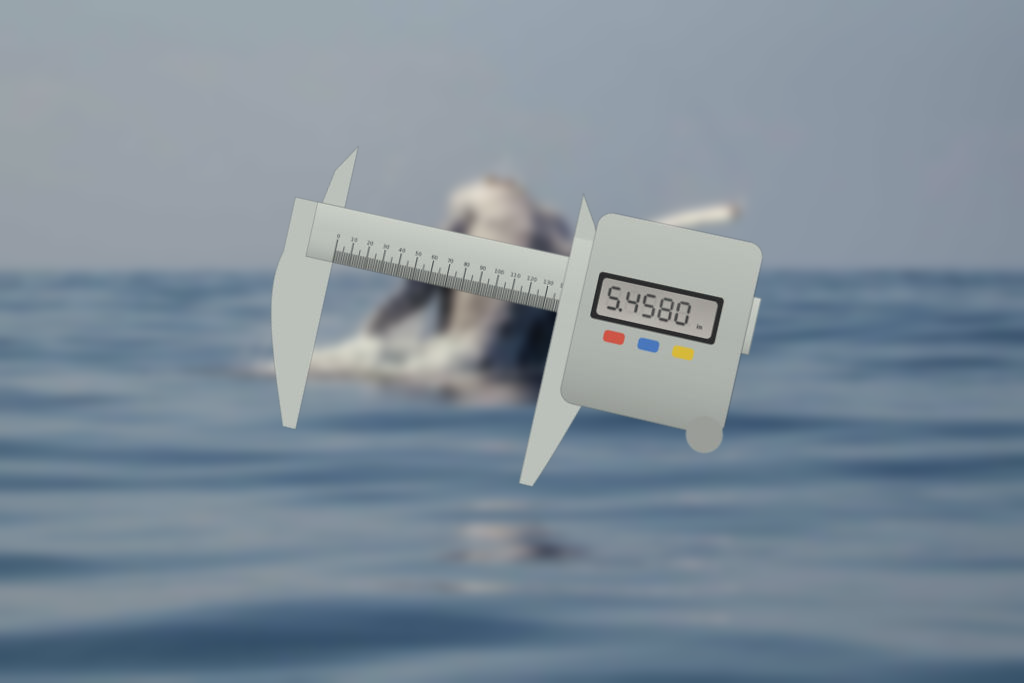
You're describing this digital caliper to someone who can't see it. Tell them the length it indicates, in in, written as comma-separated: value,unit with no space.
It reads 5.4580,in
